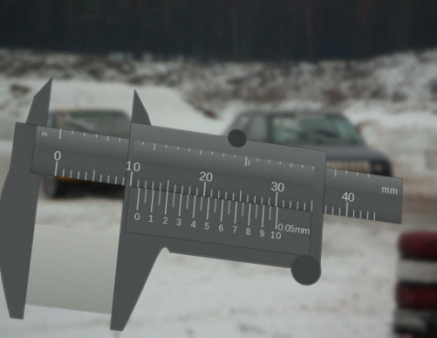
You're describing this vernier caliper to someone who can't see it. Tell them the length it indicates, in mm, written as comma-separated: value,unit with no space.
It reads 11.2,mm
